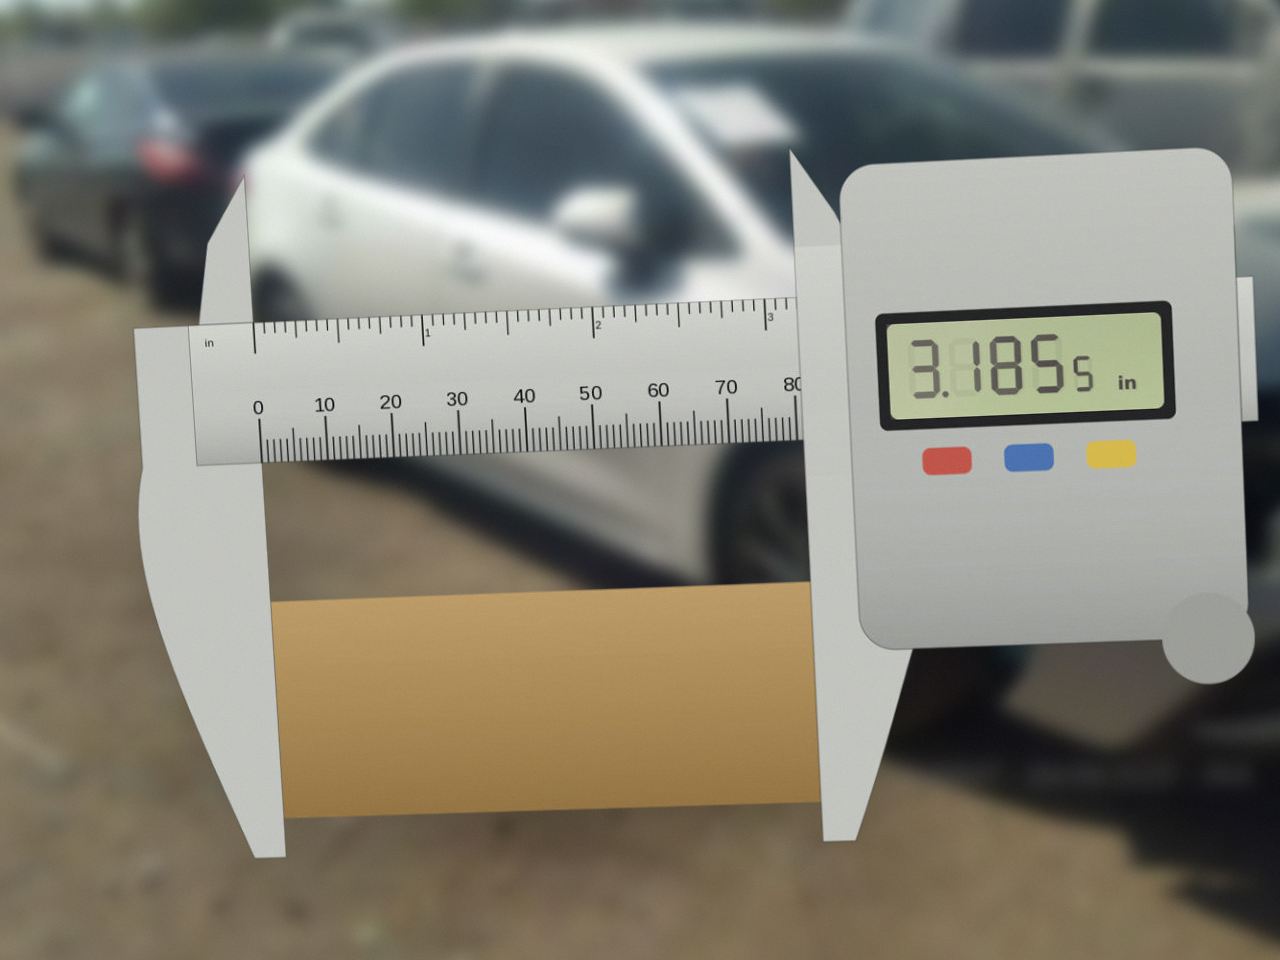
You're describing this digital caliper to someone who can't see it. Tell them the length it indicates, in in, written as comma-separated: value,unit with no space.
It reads 3.1855,in
